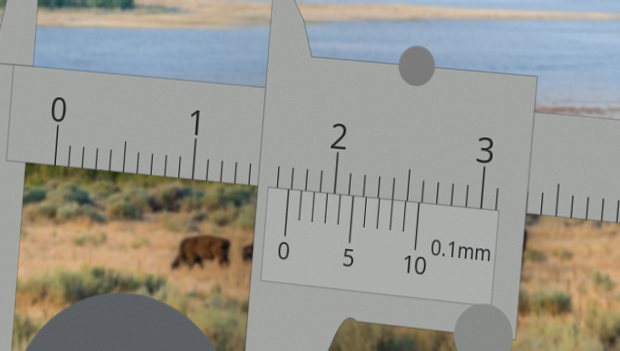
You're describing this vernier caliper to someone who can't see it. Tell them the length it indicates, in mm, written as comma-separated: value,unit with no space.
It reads 16.8,mm
